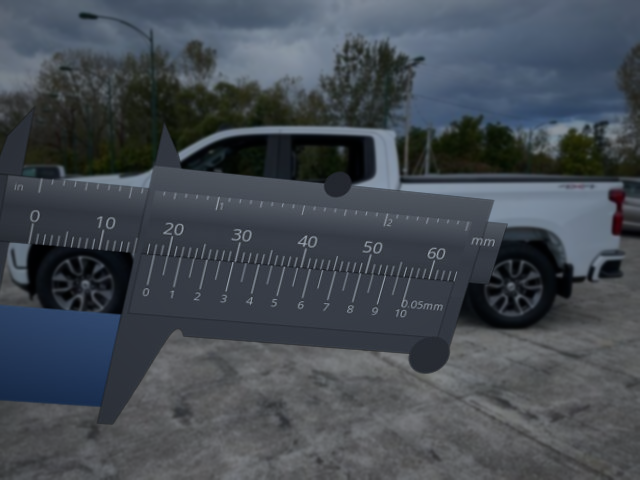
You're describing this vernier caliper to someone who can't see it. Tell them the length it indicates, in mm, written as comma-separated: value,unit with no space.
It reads 18.0,mm
